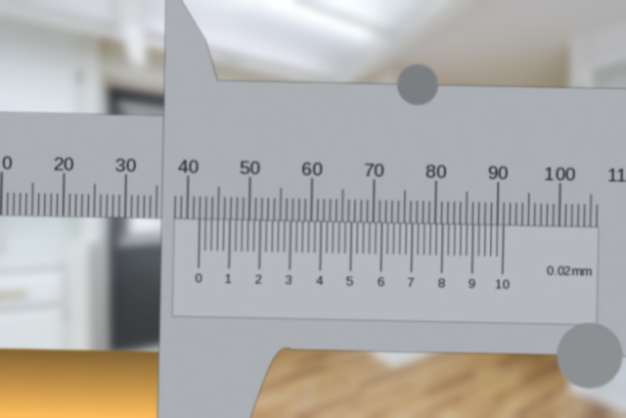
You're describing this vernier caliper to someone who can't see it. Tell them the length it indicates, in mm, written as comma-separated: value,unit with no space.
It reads 42.0,mm
